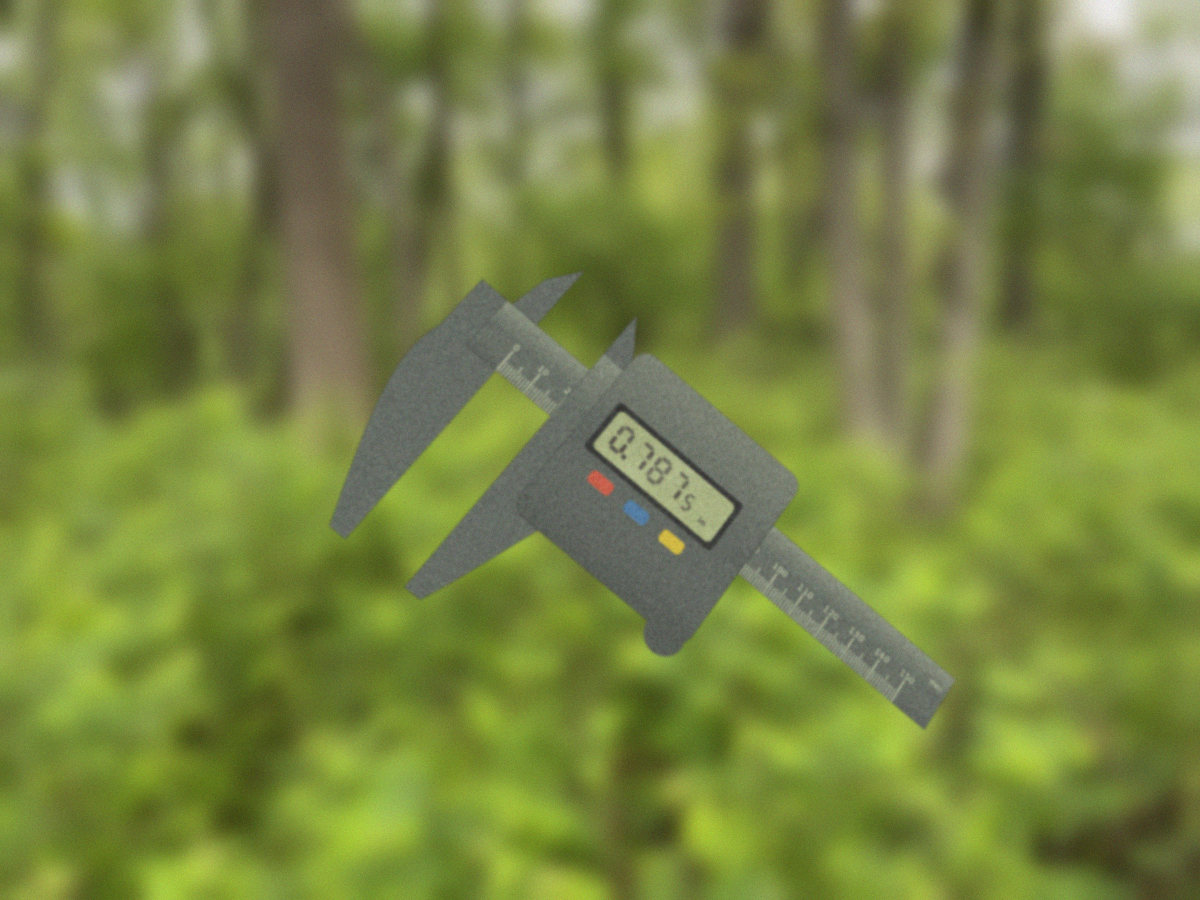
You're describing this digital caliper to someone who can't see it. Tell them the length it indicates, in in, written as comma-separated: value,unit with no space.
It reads 0.7875,in
